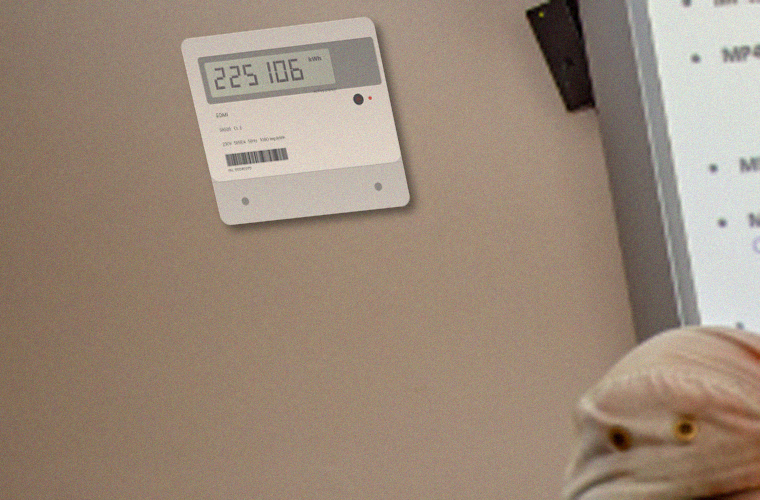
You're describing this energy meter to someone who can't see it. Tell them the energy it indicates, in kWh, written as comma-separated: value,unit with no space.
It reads 225106,kWh
